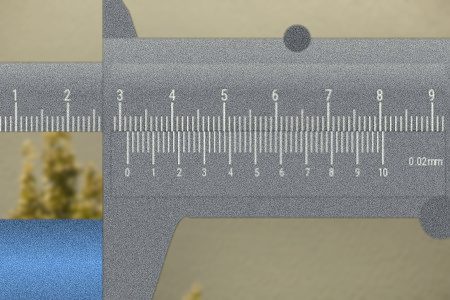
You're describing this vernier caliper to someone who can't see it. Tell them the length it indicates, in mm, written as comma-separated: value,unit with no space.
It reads 31.5,mm
